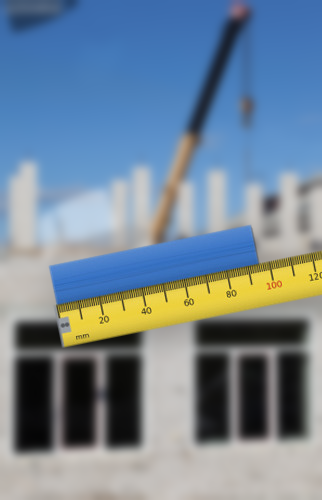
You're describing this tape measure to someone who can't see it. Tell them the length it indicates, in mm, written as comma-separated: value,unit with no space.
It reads 95,mm
